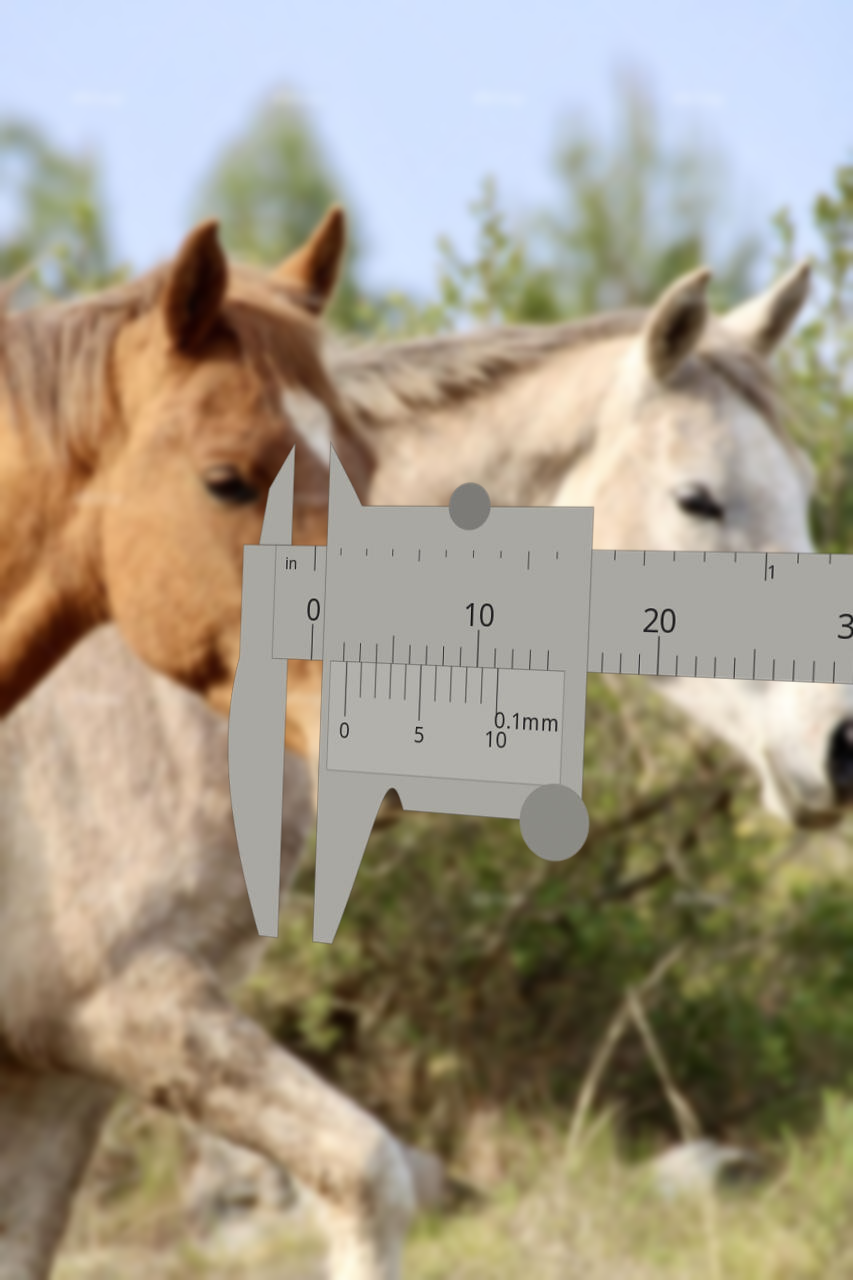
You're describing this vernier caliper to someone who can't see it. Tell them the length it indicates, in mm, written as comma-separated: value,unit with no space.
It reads 2.2,mm
